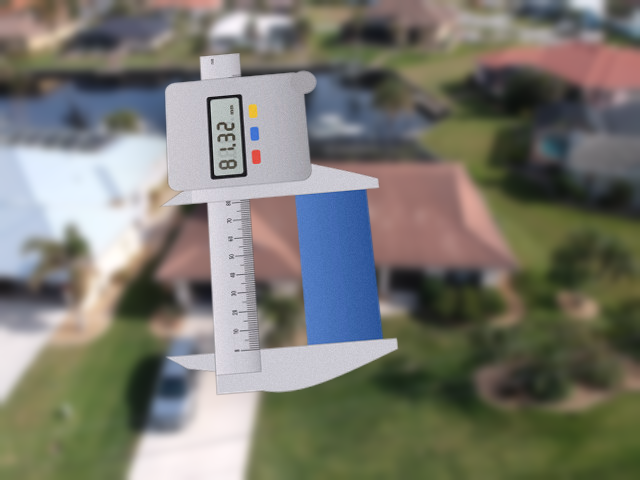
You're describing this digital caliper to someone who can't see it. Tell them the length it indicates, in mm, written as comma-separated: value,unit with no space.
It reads 81.32,mm
